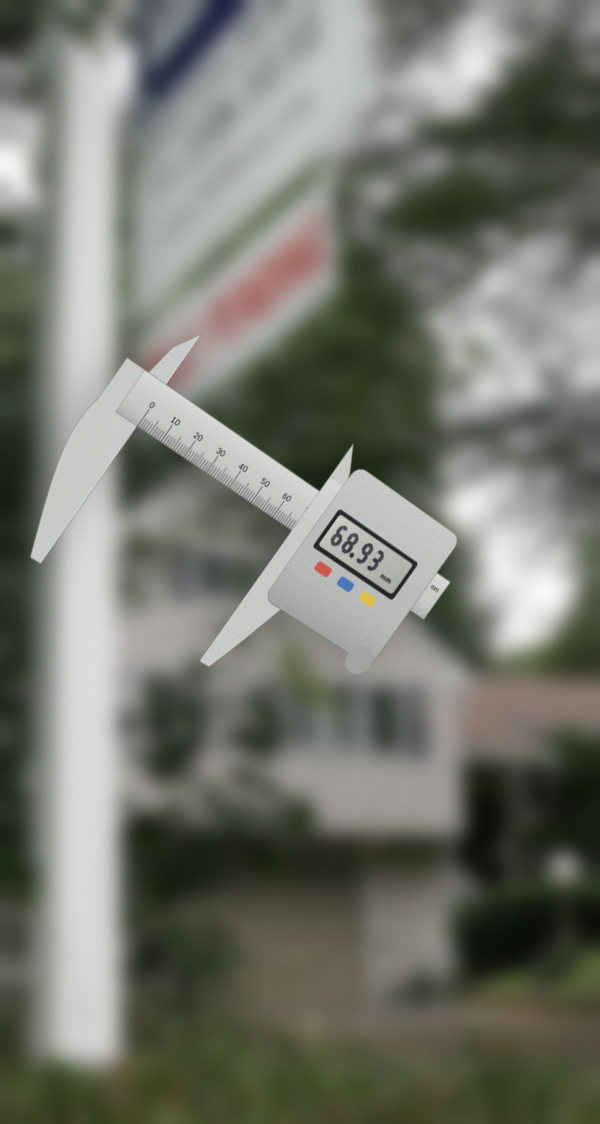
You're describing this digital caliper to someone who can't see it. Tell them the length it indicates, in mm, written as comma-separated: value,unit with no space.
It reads 68.93,mm
